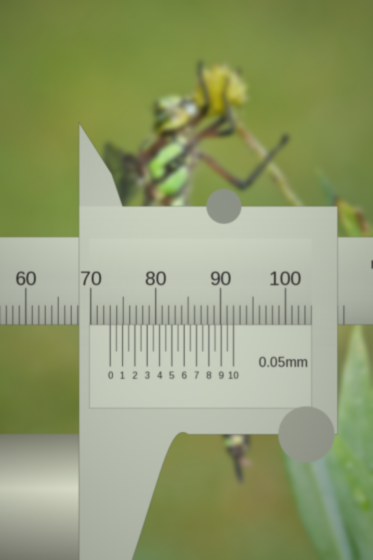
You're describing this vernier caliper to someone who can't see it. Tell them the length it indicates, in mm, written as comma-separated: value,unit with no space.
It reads 73.0,mm
